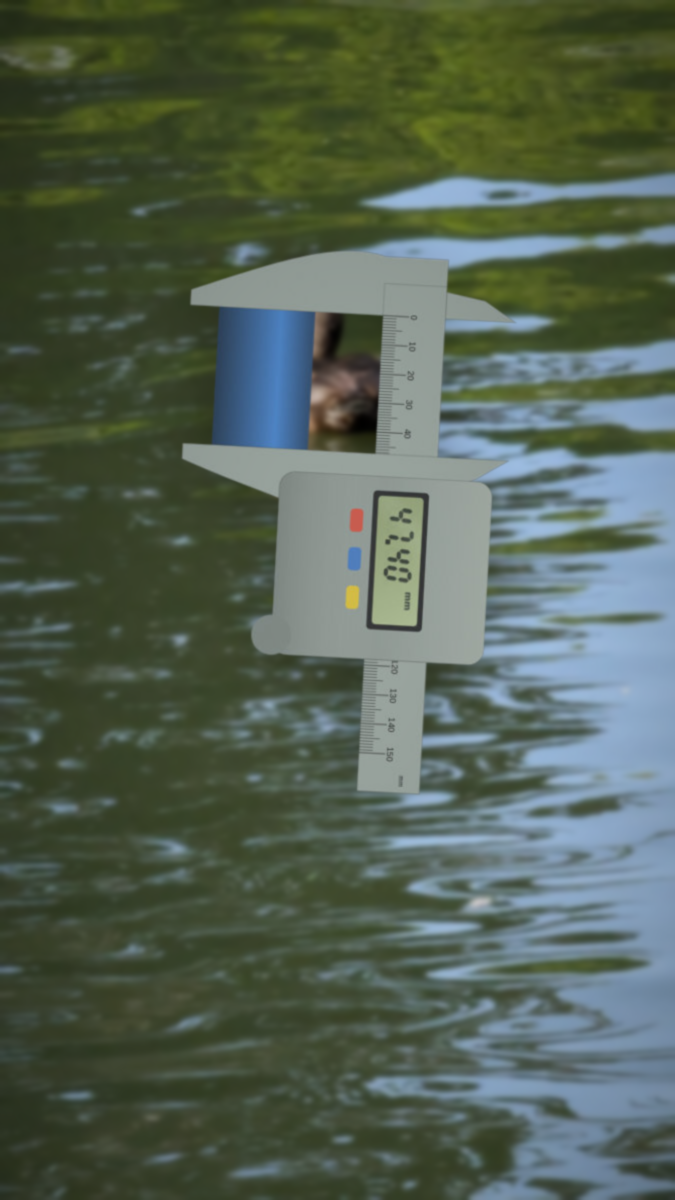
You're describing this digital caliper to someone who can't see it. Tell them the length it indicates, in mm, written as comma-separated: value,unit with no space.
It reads 47.40,mm
